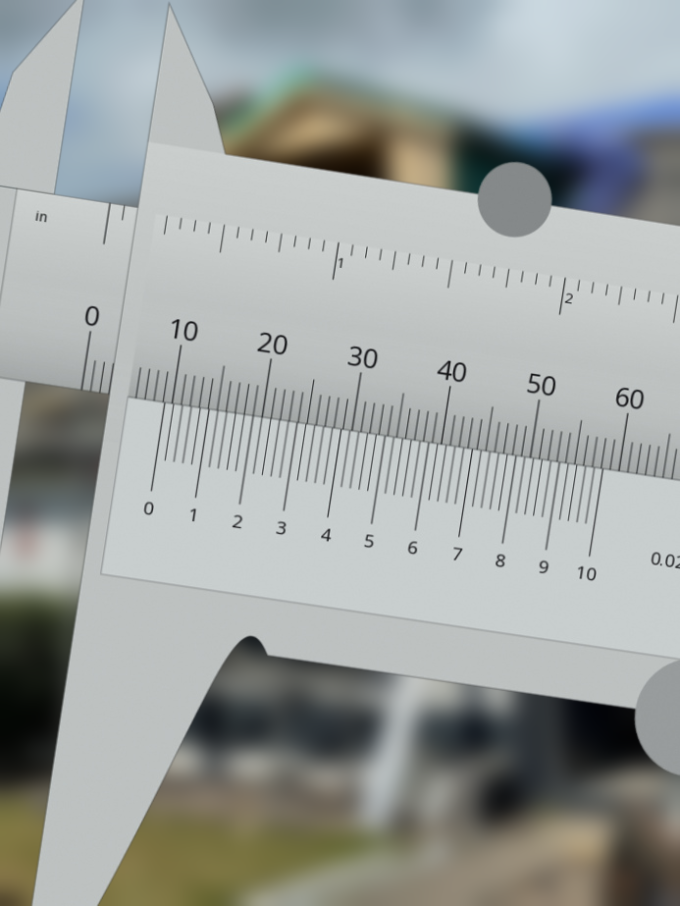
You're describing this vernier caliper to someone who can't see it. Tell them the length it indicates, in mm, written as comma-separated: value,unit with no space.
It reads 9.2,mm
